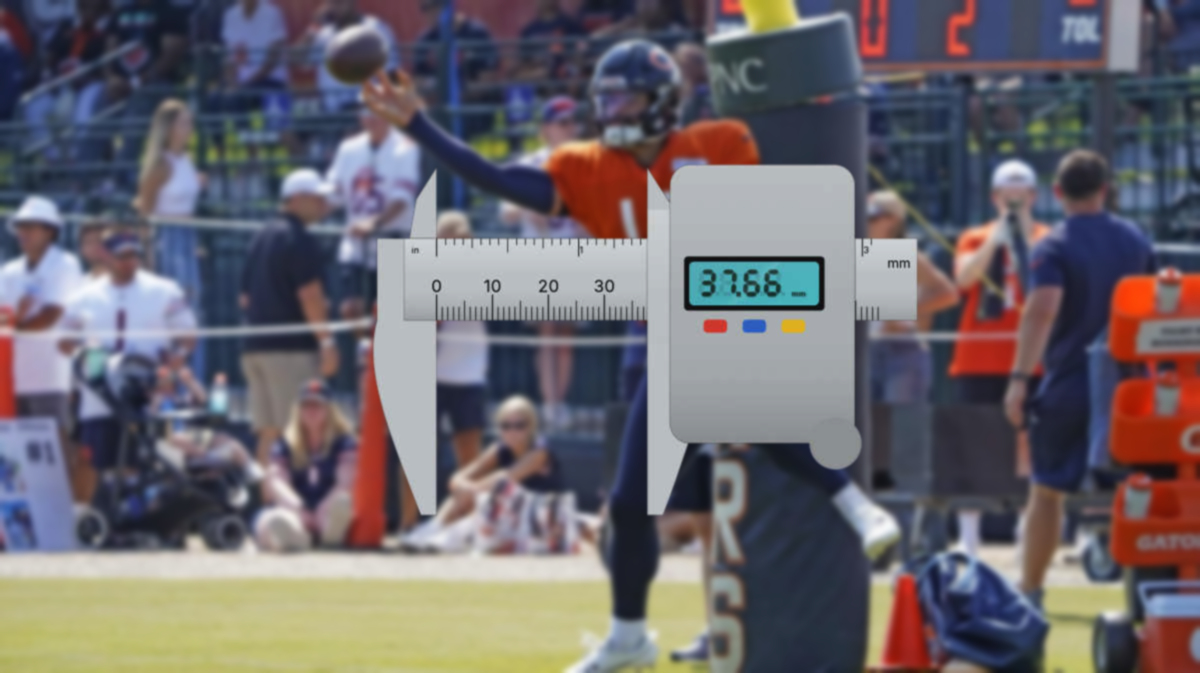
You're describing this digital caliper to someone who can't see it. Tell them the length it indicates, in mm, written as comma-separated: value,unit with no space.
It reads 37.66,mm
